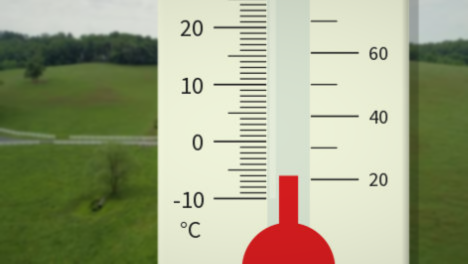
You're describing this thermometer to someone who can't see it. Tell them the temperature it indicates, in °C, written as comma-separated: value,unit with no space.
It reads -6,°C
